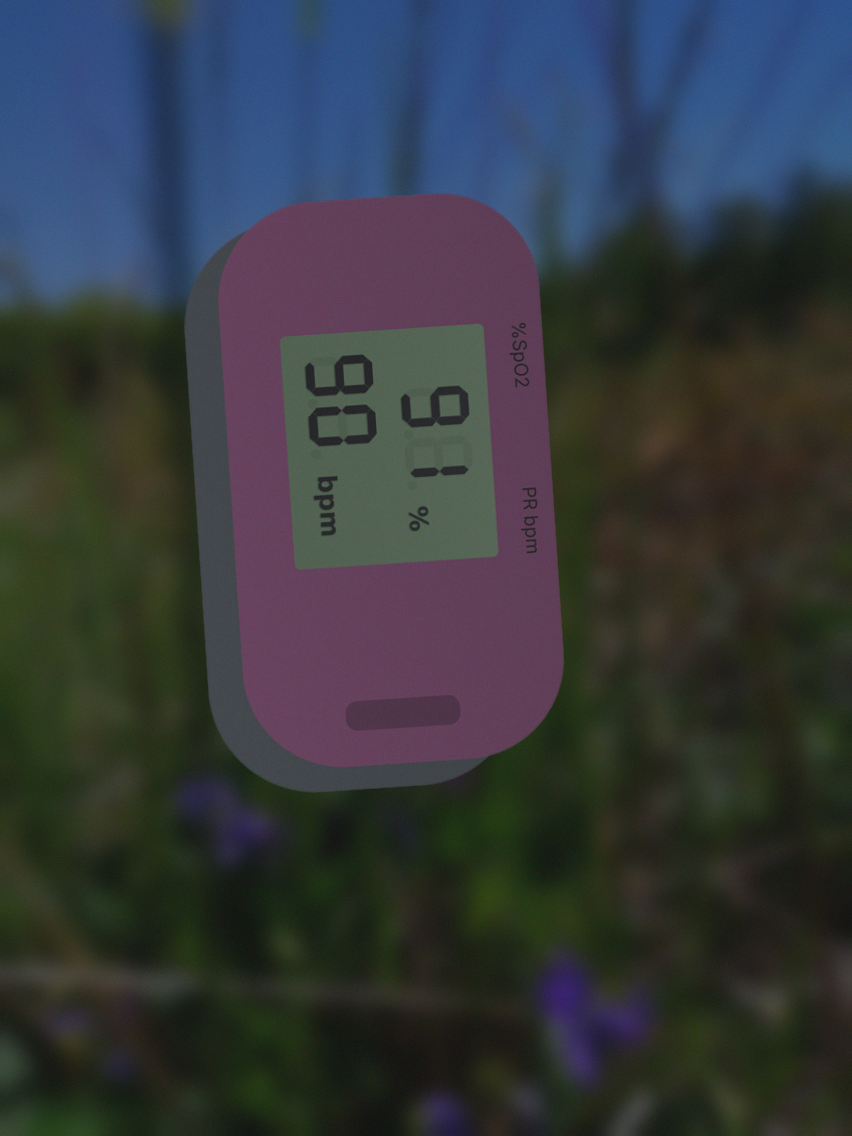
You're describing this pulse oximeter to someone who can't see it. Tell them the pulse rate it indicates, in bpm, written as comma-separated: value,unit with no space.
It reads 90,bpm
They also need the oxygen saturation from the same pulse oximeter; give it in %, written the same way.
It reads 91,%
